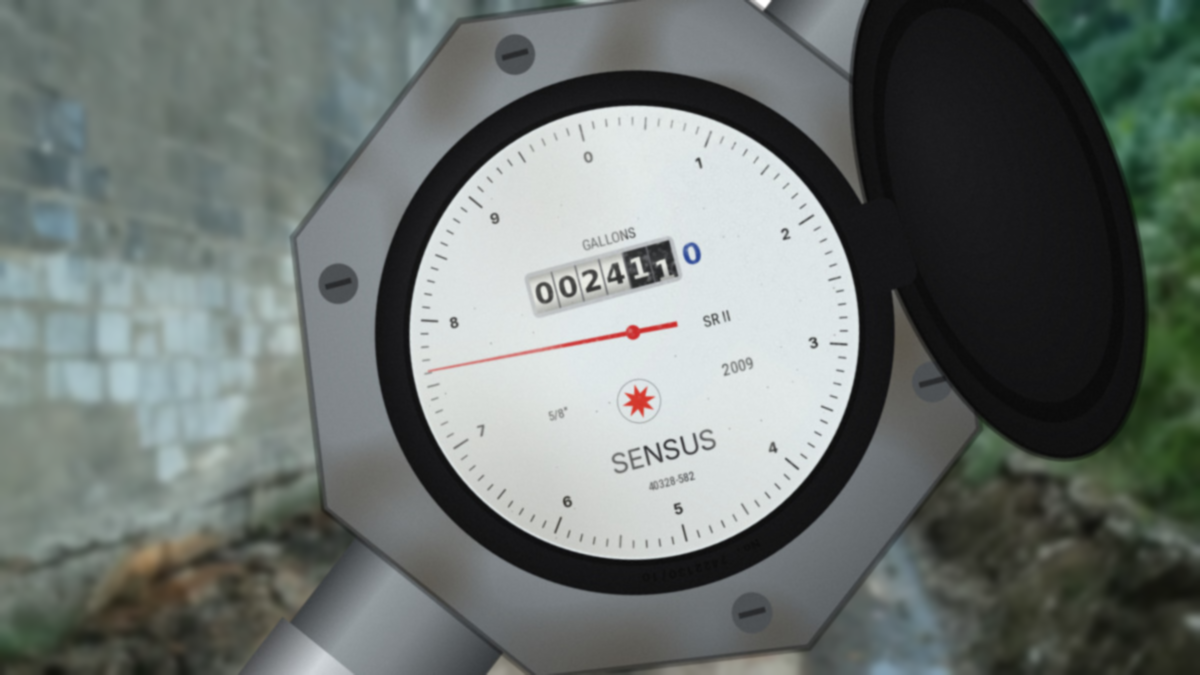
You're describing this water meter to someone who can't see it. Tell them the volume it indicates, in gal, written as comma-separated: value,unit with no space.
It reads 24107.6,gal
